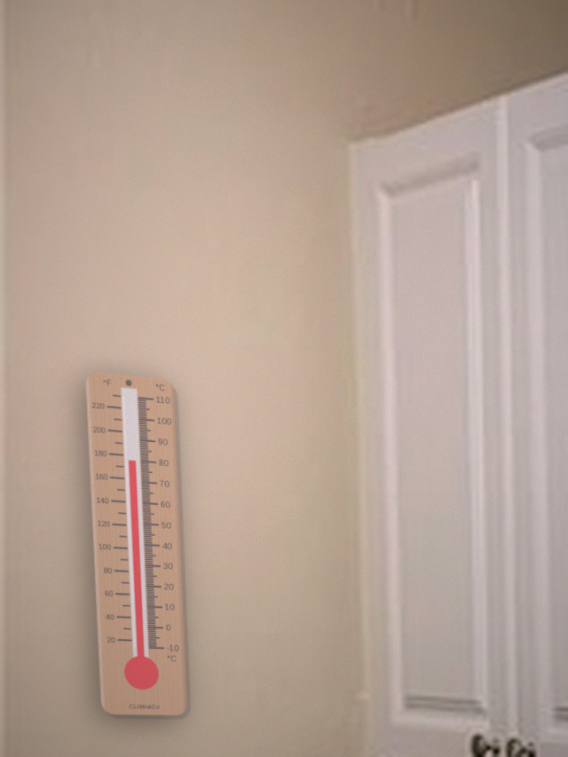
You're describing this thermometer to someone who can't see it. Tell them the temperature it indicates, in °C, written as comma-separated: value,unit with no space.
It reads 80,°C
